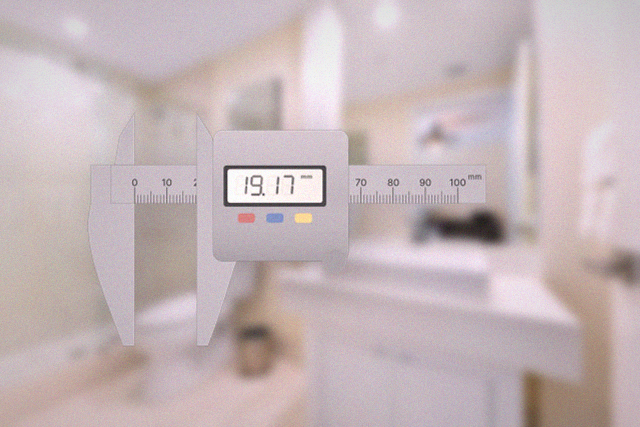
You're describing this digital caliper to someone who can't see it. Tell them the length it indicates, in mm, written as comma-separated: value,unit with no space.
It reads 19.17,mm
